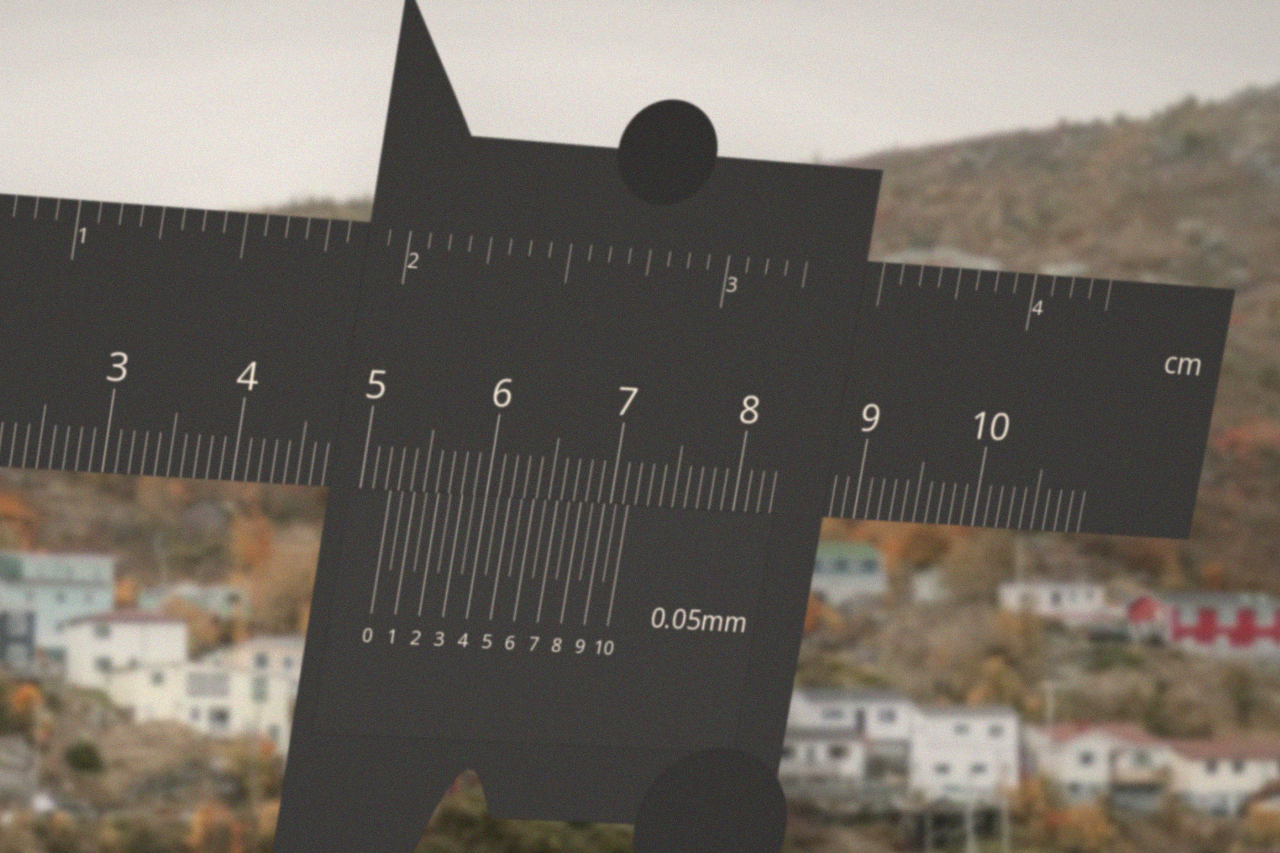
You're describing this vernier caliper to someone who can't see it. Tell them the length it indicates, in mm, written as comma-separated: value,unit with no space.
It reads 52.4,mm
